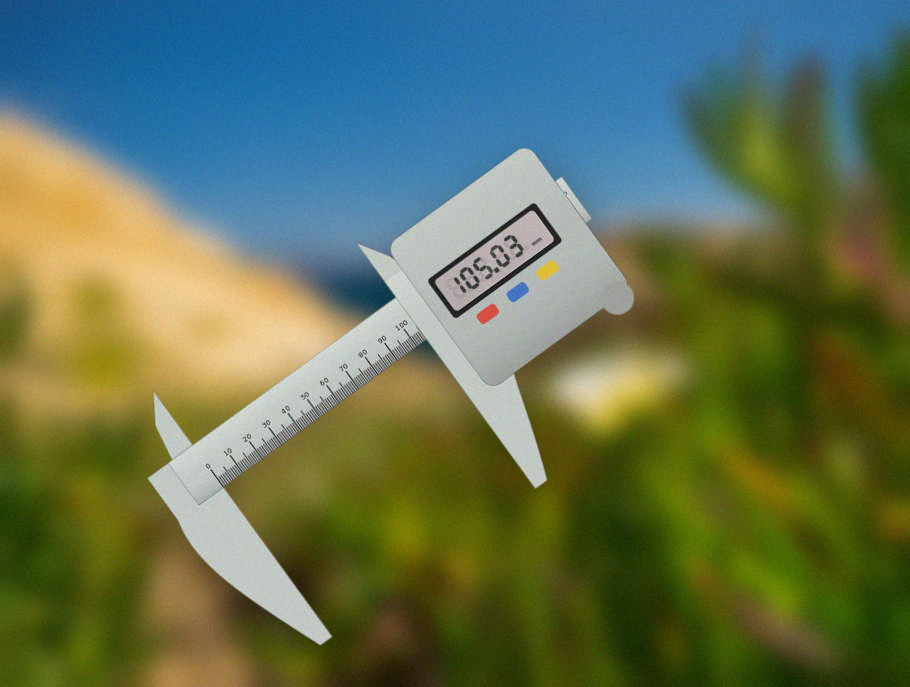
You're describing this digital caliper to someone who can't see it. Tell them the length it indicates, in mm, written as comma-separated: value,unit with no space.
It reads 105.03,mm
